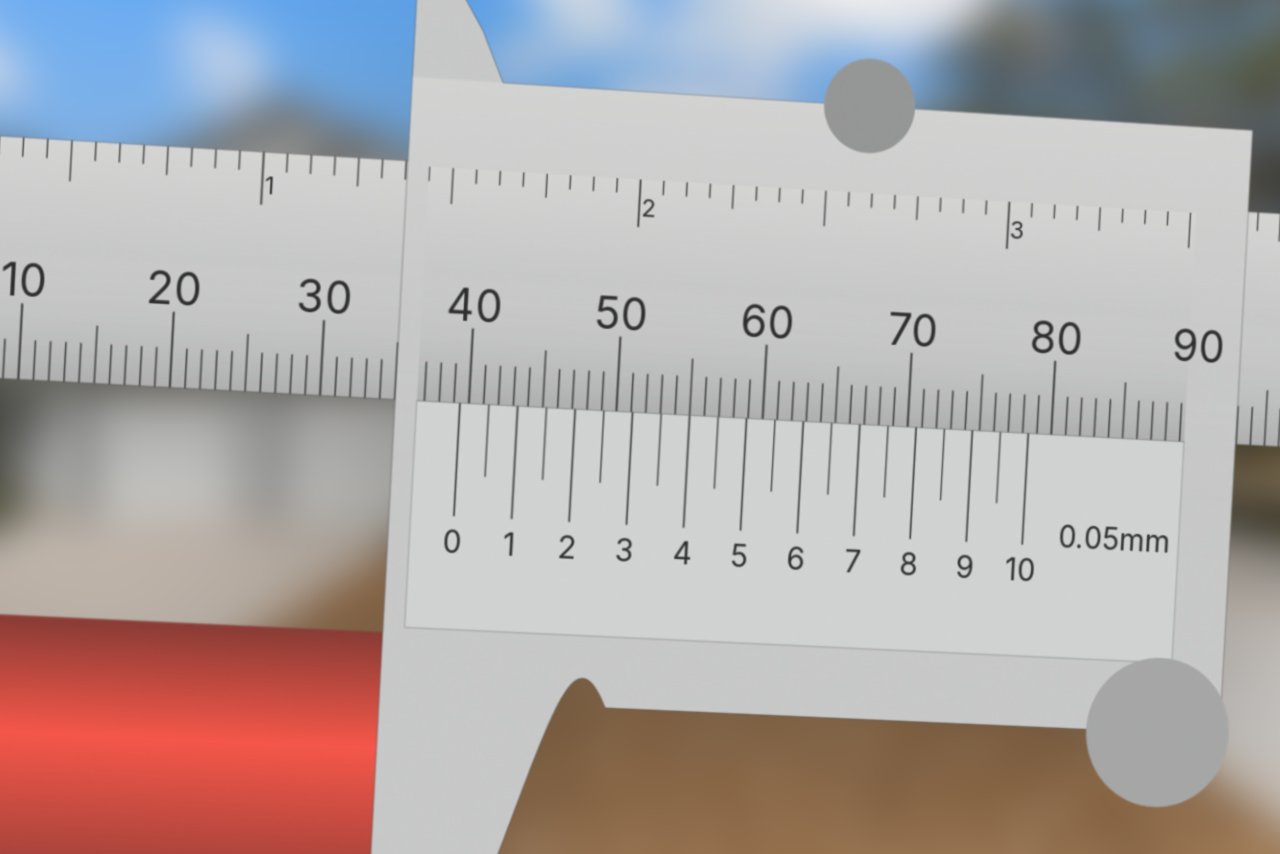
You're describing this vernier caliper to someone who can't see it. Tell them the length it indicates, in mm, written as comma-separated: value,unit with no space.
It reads 39.4,mm
